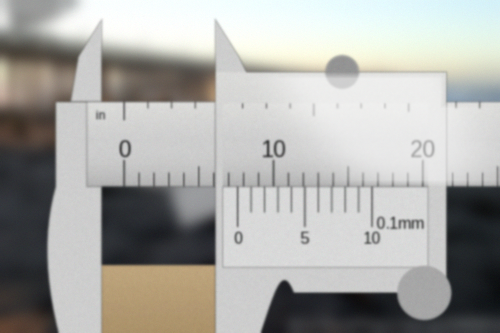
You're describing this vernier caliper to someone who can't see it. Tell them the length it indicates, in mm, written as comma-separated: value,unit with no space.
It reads 7.6,mm
